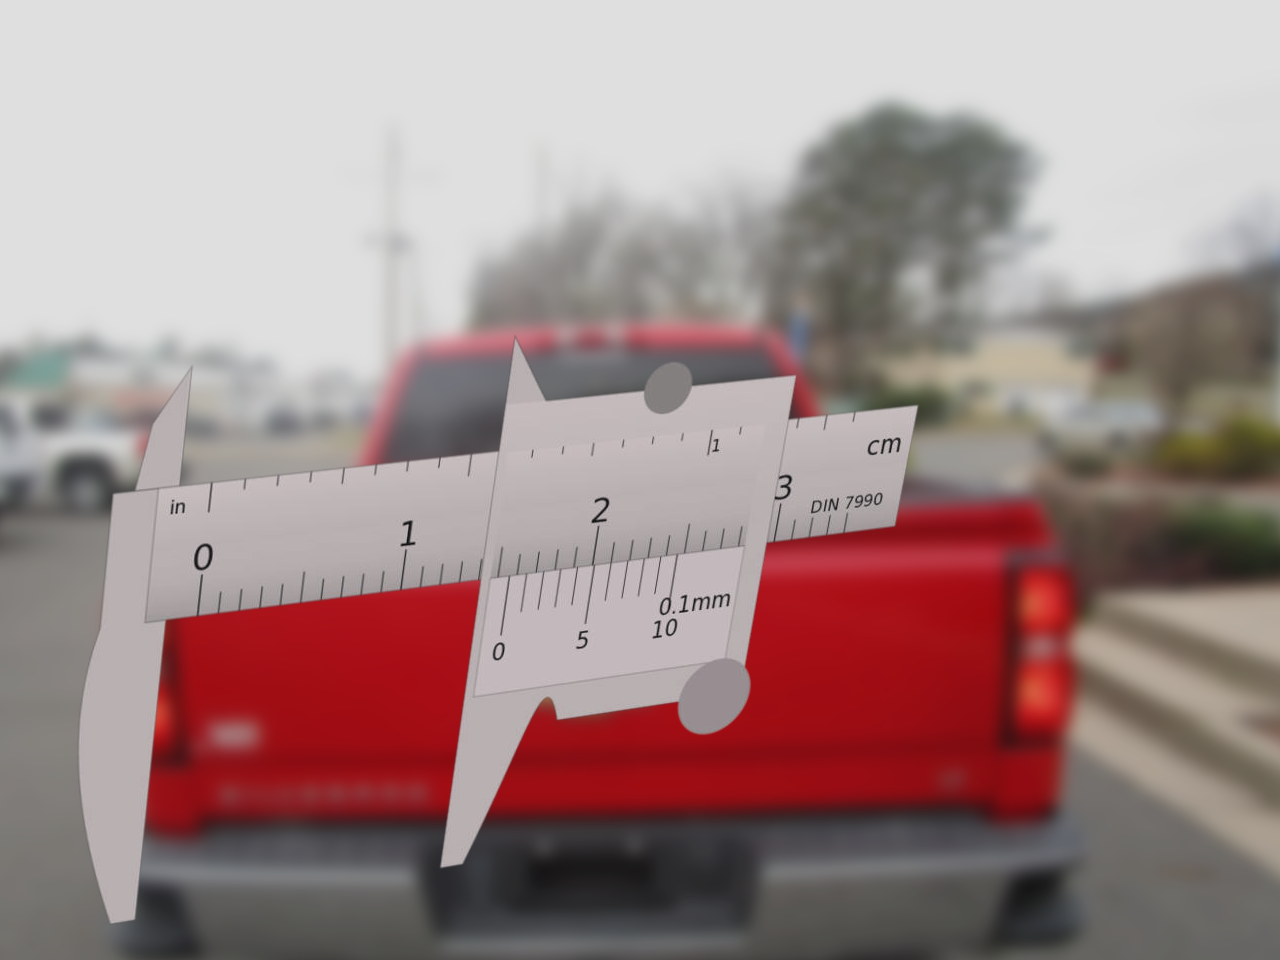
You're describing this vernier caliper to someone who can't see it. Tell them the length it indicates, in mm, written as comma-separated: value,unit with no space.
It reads 15.6,mm
